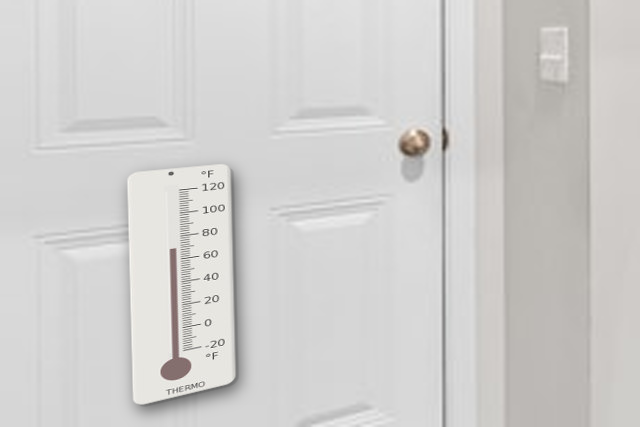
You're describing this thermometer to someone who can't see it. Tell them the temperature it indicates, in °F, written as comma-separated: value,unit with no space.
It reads 70,°F
